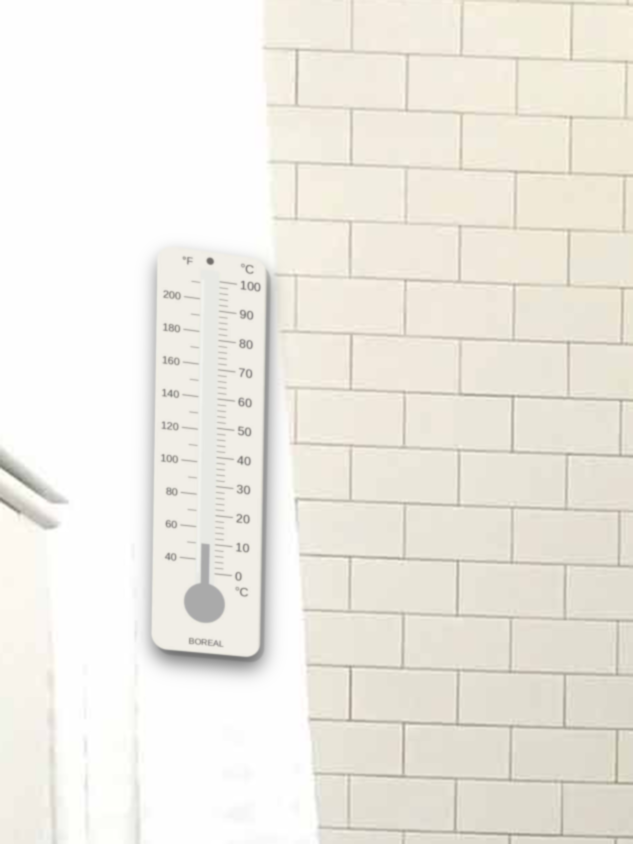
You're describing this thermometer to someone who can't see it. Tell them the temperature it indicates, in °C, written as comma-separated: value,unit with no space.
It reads 10,°C
